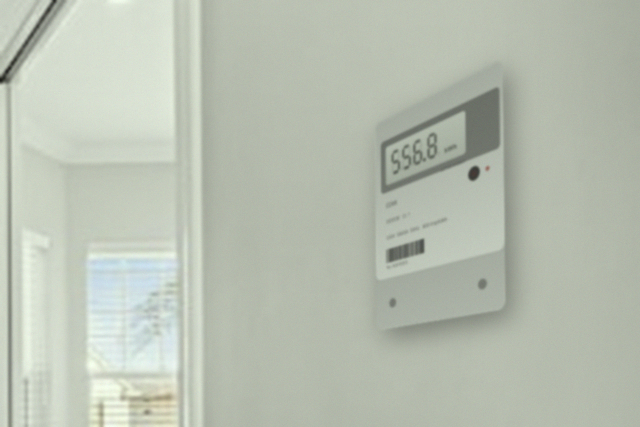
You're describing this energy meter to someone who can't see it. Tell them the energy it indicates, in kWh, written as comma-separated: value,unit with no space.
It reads 556.8,kWh
